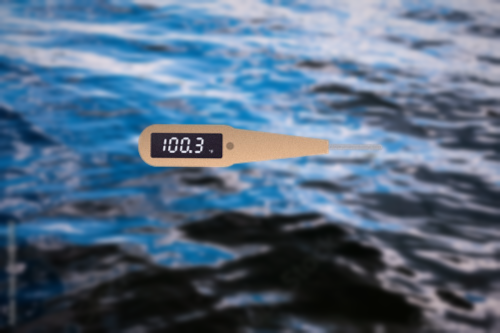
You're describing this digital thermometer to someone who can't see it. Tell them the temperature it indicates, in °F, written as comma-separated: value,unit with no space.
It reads 100.3,°F
